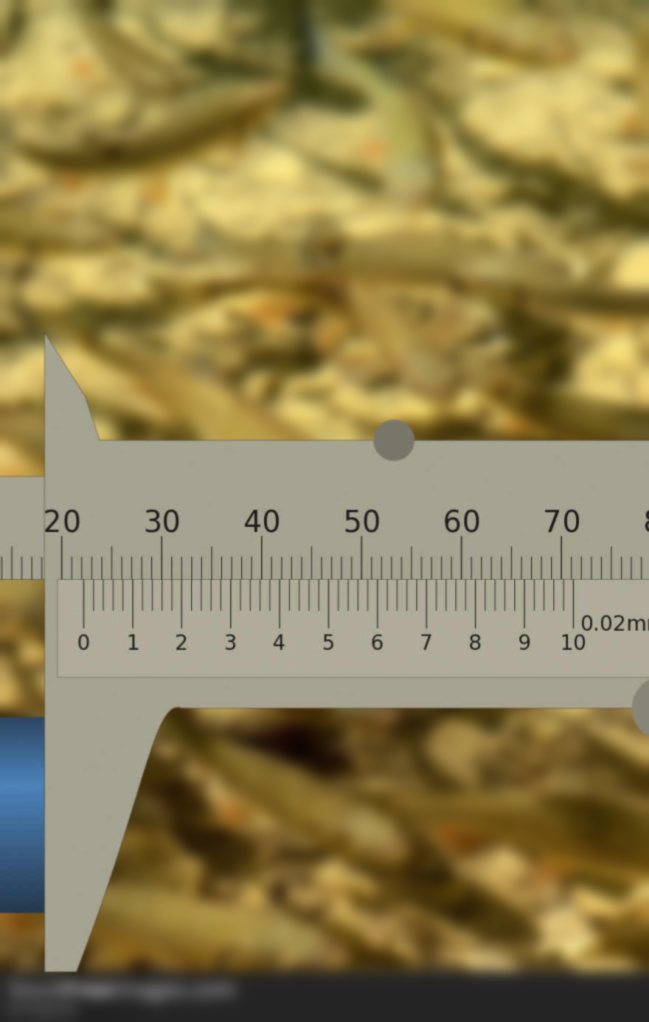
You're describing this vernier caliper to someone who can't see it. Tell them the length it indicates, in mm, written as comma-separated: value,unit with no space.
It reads 22.2,mm
